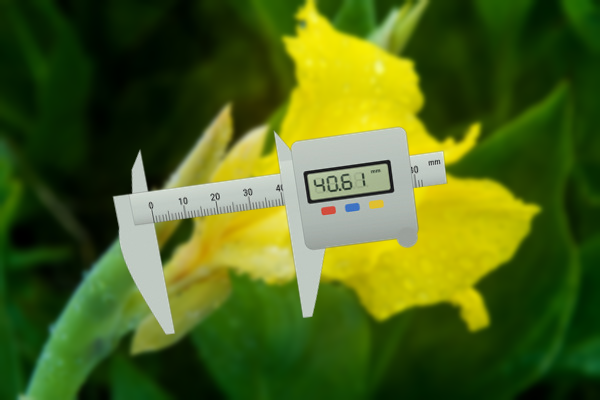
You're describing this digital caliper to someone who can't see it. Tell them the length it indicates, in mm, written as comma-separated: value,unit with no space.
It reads 40.61,mm
